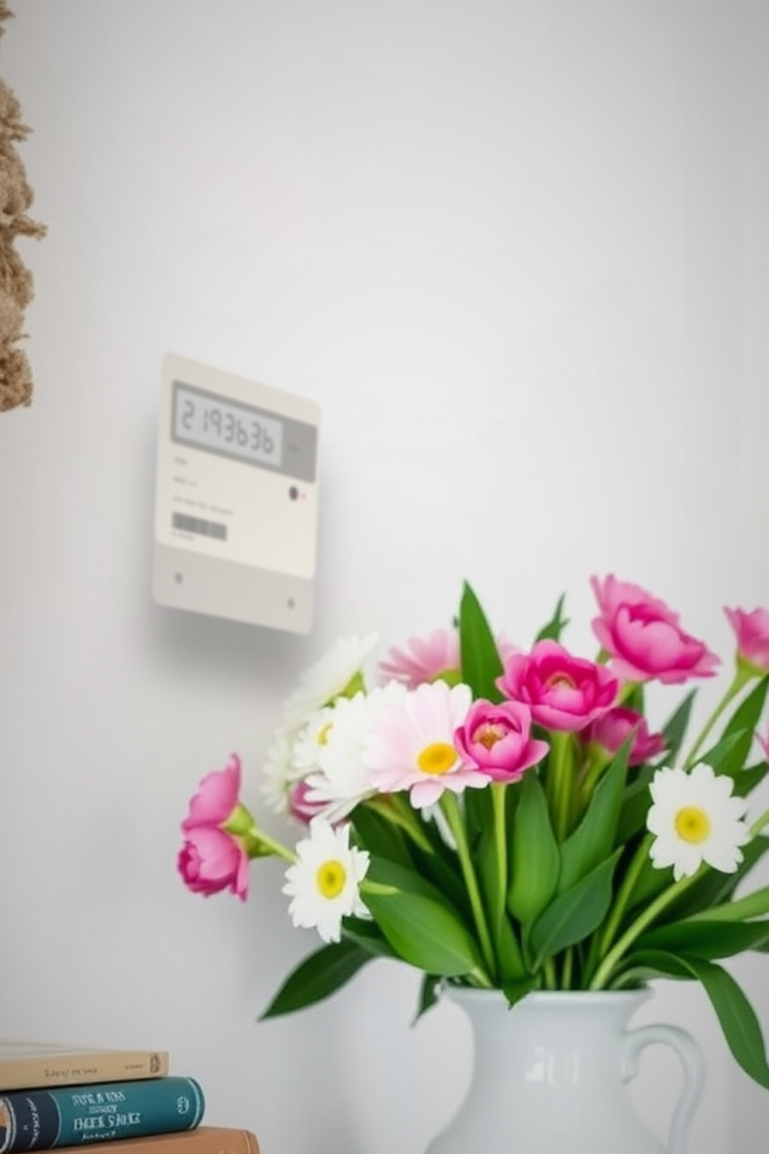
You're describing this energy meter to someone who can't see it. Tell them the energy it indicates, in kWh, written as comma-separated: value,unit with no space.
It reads 2193636,kWh
